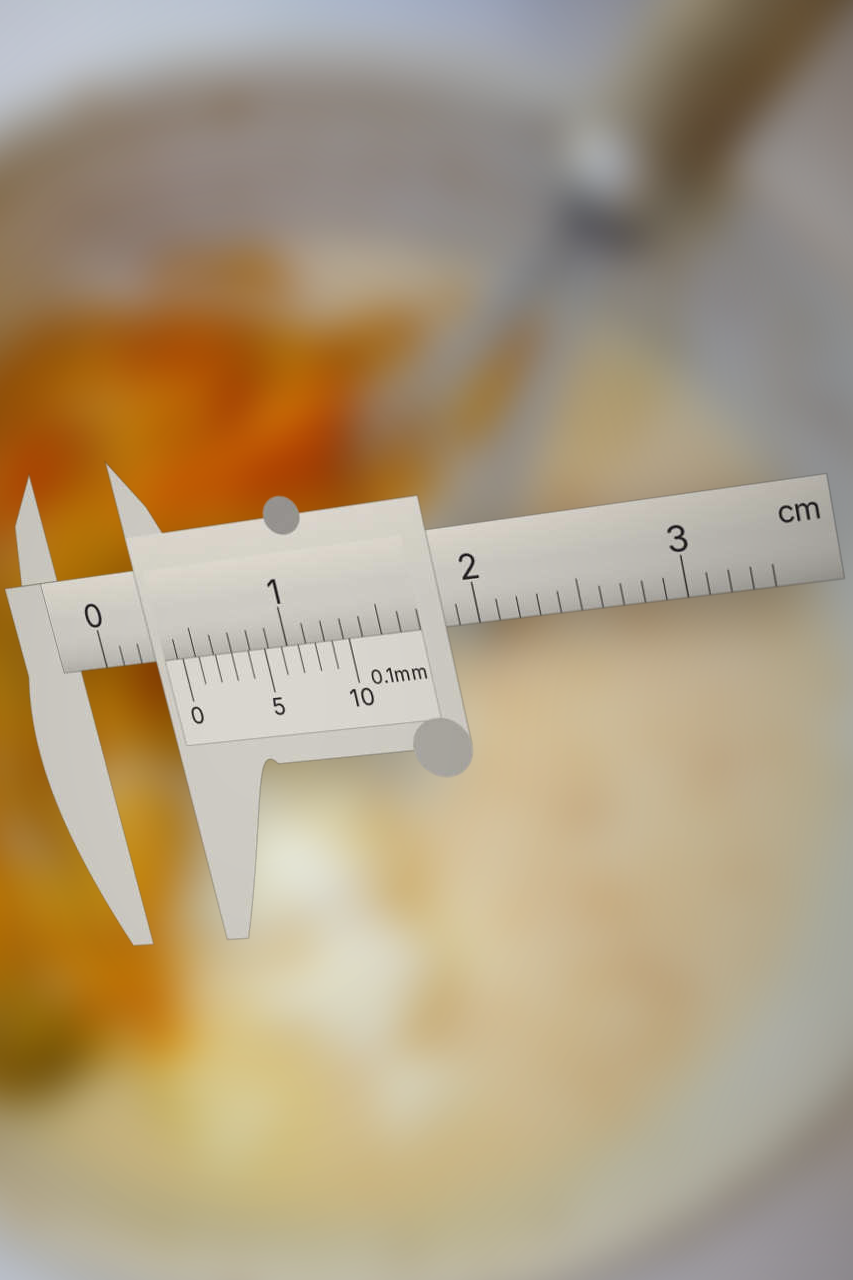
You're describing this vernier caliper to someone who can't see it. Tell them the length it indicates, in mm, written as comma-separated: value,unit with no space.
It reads 4.3,mm
